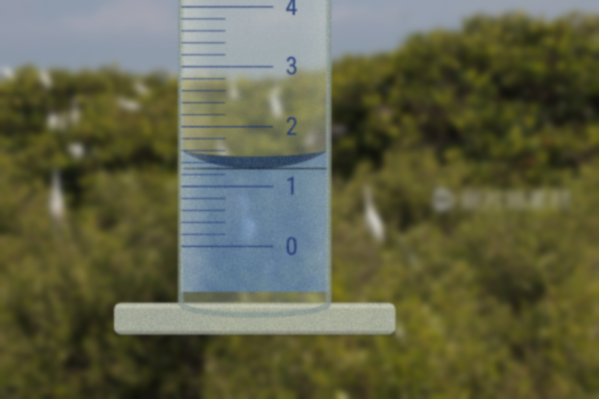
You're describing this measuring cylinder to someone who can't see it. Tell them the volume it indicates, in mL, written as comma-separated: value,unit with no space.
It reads 1.3,mL
